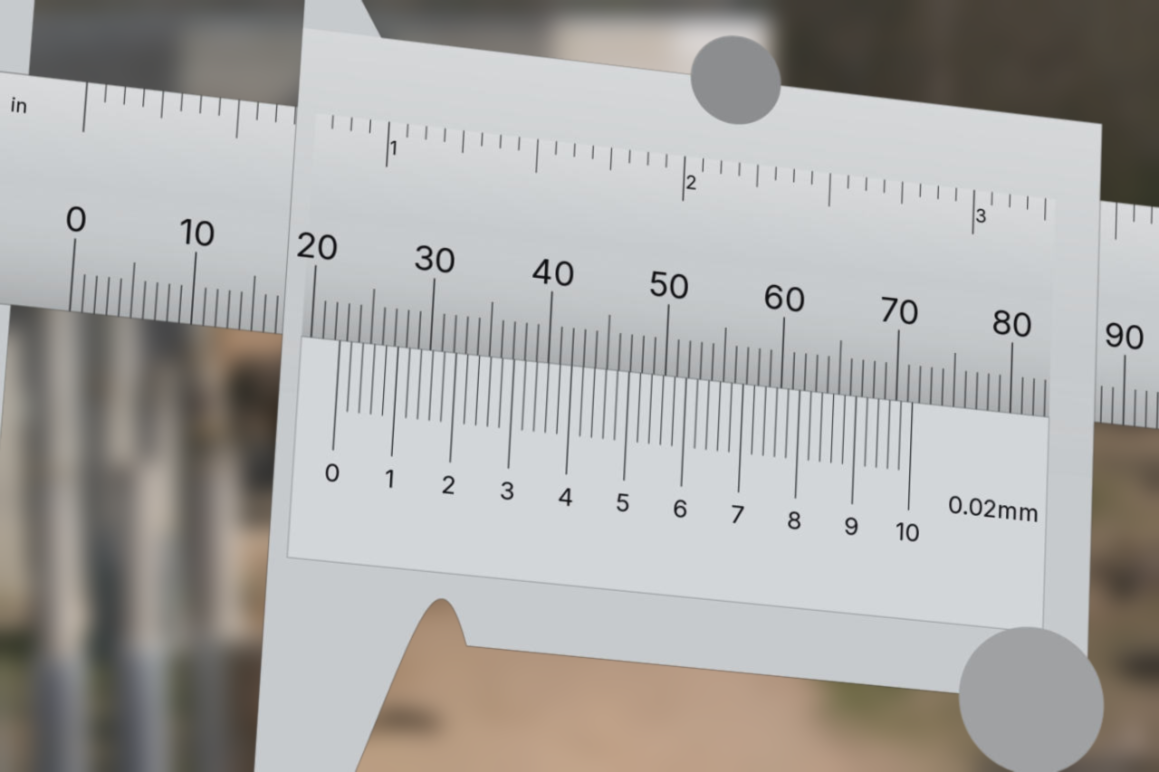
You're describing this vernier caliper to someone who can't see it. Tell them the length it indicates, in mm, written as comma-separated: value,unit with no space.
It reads 22.4,mm
